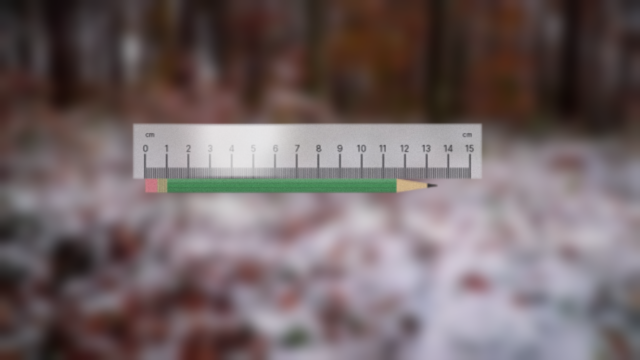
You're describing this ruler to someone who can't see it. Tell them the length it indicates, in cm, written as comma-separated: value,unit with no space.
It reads 13.5,cm
